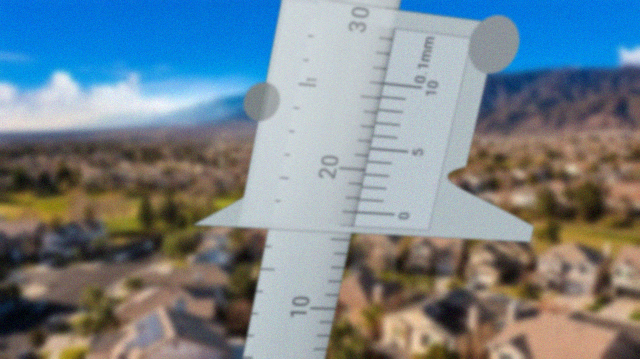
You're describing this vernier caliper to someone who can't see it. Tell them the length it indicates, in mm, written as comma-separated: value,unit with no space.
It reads 17.0,mm
